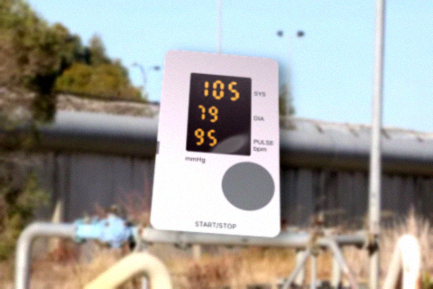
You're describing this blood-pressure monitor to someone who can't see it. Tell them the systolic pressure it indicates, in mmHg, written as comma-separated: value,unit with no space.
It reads 105,mmHg
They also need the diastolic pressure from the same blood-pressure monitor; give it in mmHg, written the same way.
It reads 79,mmHg
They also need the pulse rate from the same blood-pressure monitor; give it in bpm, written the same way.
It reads 95,bpm
